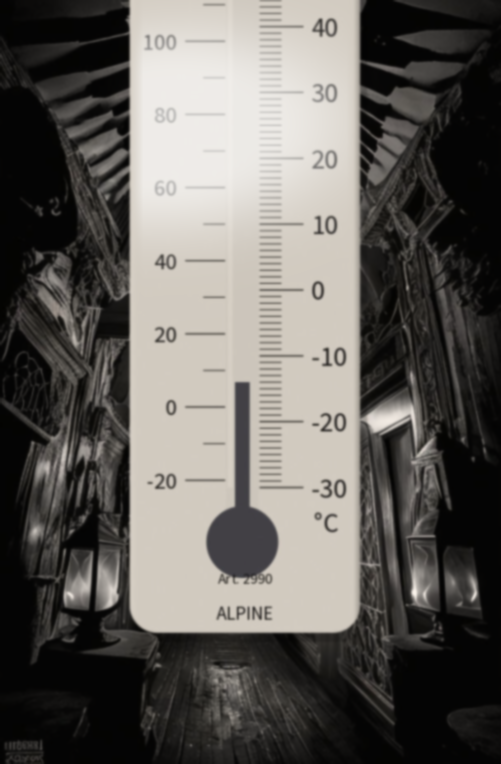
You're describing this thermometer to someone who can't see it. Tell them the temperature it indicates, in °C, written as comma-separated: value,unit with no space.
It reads -14,°C
